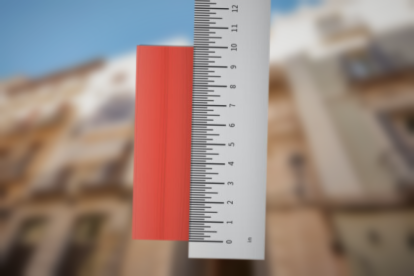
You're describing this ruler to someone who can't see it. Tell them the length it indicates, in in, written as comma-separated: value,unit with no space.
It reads 10,in
